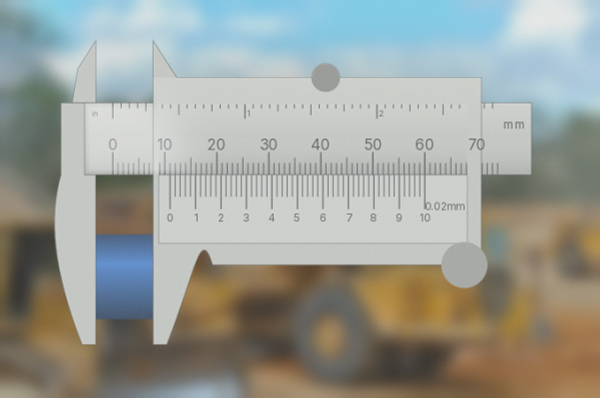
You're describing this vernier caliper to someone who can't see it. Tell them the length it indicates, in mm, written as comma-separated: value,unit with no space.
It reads 11.0,mm
